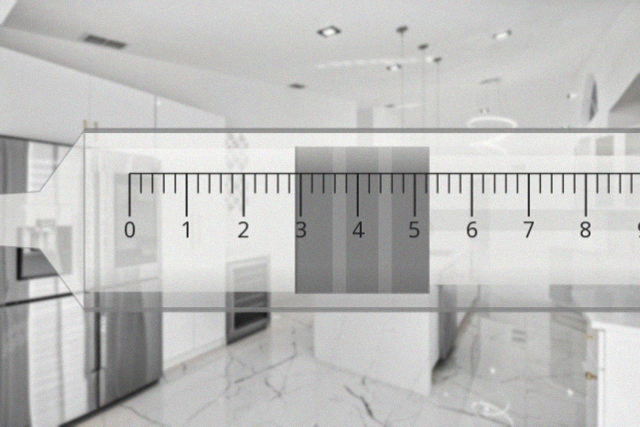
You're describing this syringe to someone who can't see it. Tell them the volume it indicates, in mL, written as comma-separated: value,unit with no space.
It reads 2.9,mL
